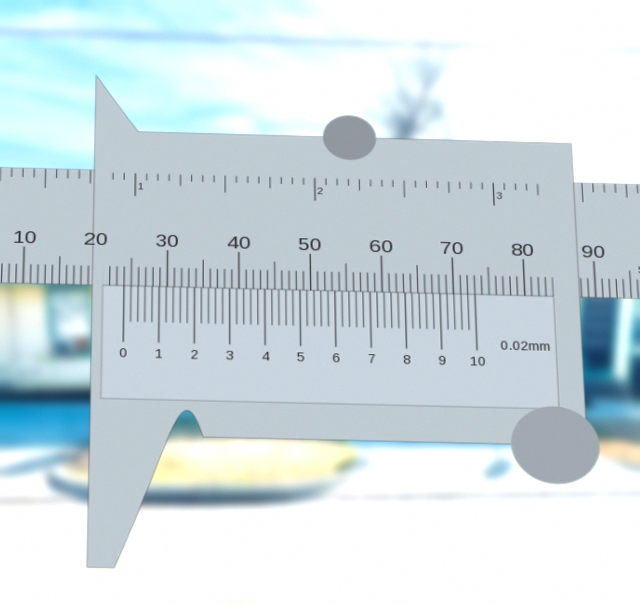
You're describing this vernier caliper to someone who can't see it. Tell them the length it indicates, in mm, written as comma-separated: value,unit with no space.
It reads 24.0,mm
